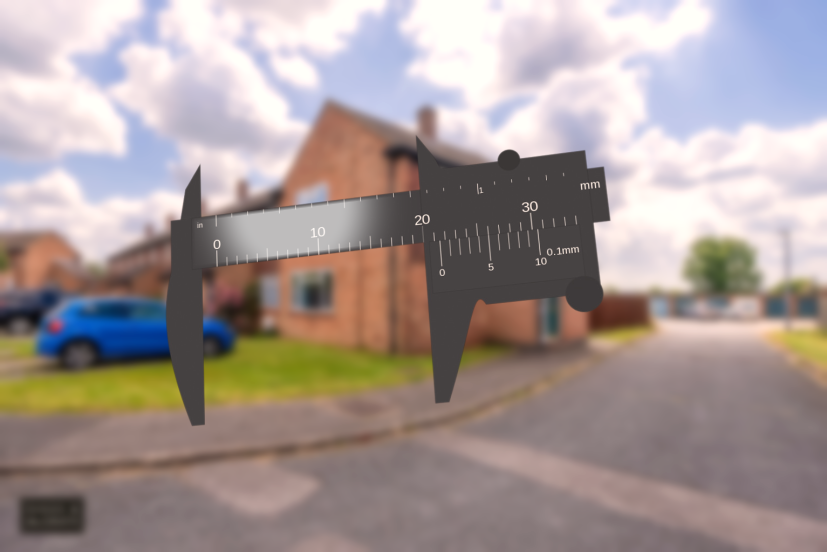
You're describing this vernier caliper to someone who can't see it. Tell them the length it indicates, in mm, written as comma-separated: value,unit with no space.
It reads 21.5,mm
